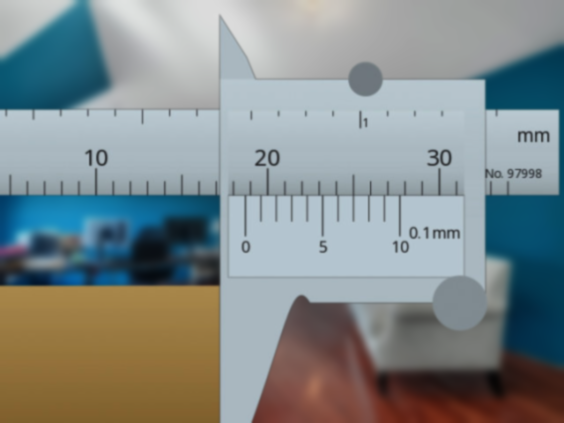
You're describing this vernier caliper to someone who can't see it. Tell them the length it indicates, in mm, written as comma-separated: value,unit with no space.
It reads 18.7,mm
